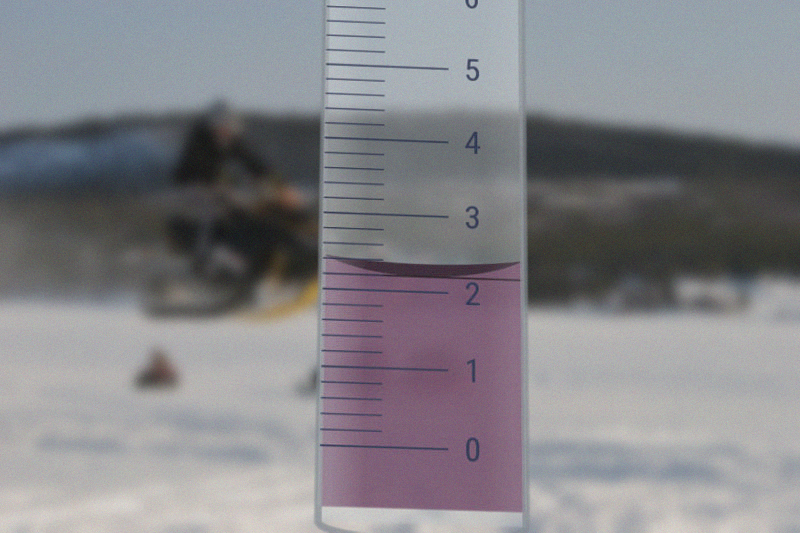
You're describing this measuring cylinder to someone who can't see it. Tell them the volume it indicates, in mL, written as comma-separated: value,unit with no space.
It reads 2.2,mL
